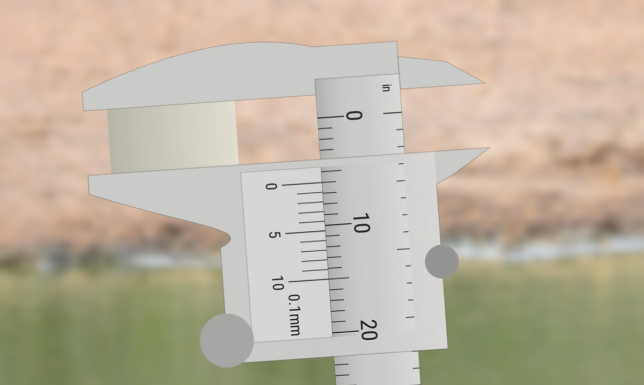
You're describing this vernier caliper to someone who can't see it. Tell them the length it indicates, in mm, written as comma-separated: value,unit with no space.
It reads 6.0,mm
